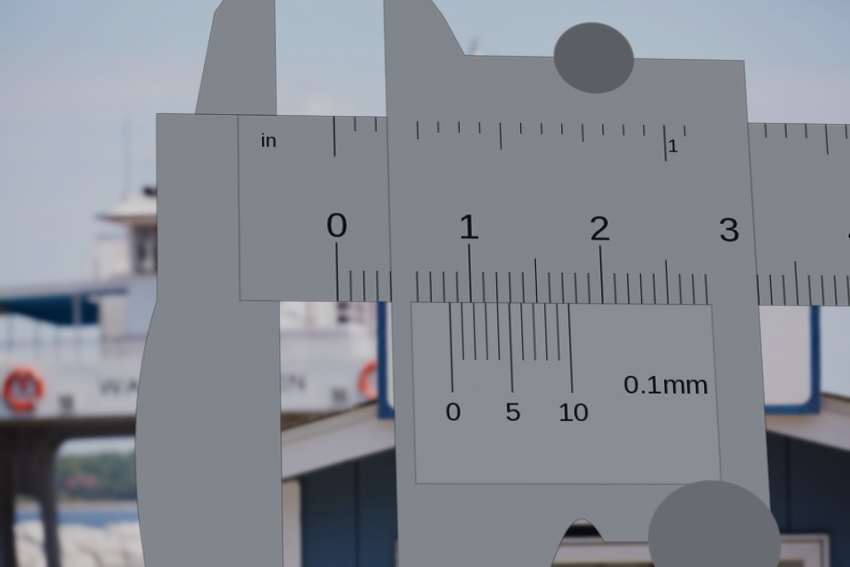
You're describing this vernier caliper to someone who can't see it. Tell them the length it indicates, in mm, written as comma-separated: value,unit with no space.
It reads 8.4,mm
